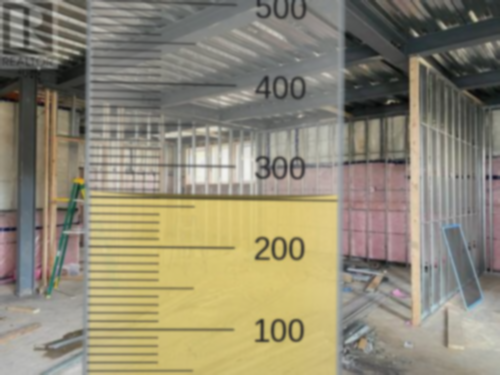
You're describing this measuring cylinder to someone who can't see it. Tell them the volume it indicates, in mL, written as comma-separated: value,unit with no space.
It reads 260,mL
